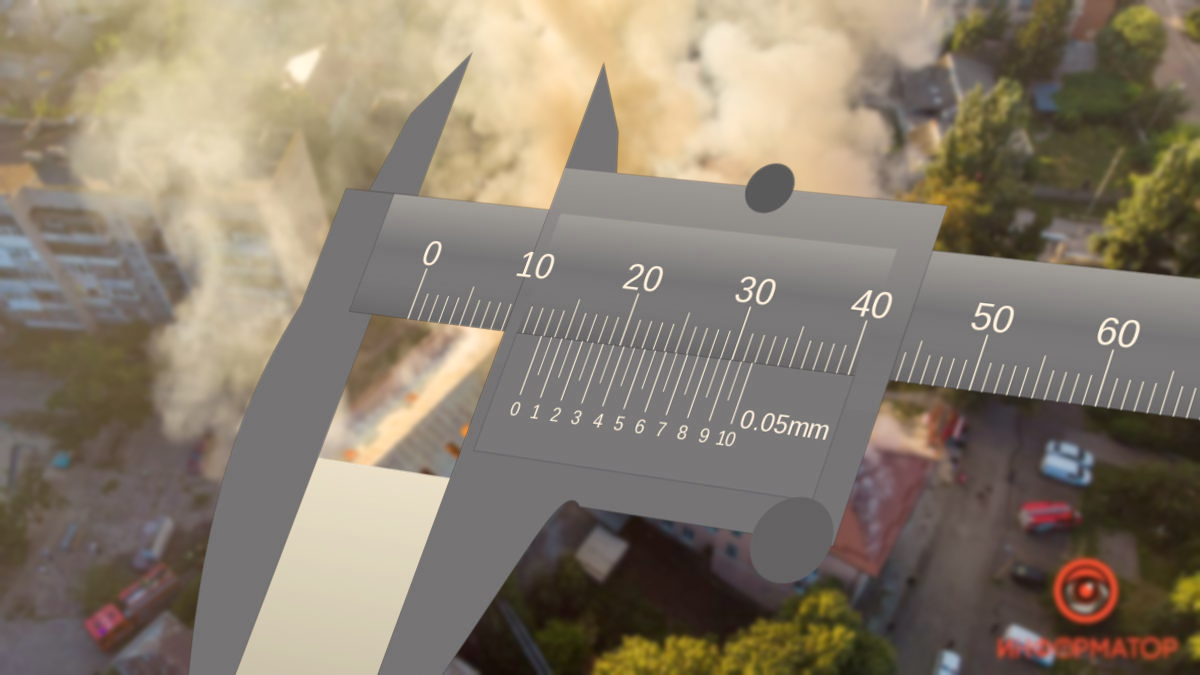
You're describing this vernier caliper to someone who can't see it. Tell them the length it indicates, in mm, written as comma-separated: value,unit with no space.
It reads 12.8,mm
